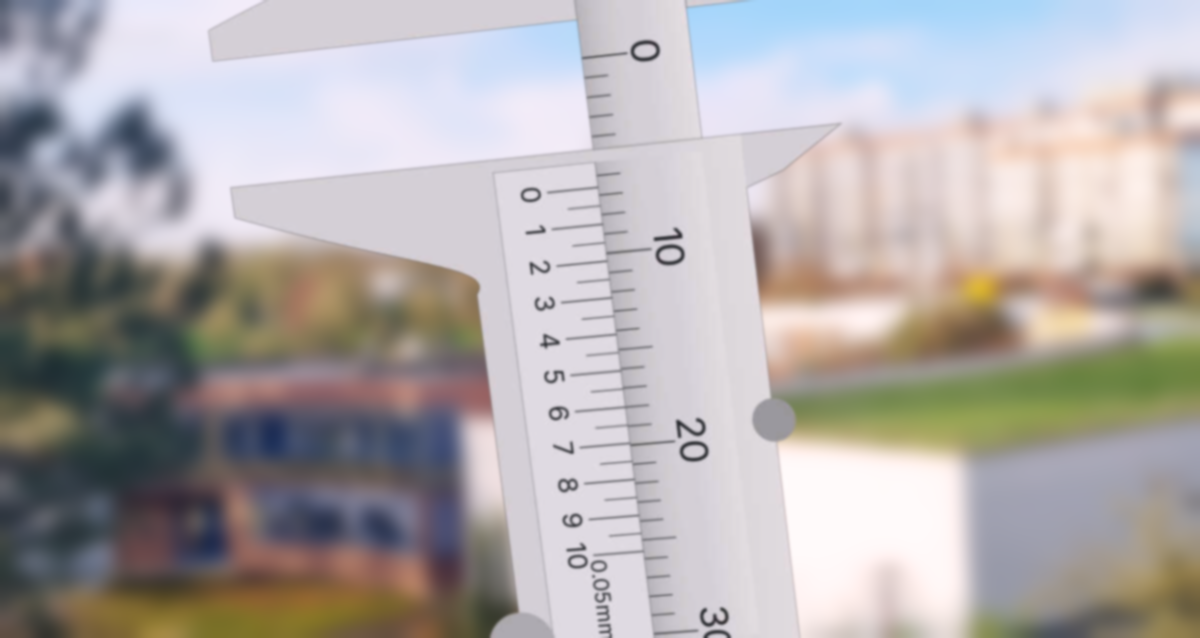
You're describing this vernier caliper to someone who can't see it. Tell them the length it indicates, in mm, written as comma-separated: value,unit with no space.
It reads 6.6,mm
